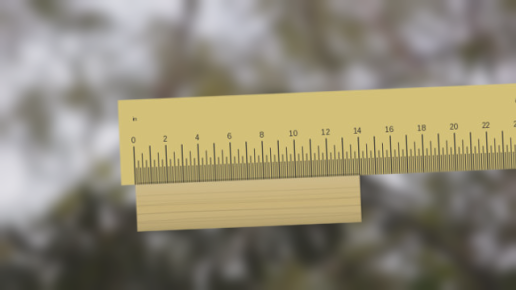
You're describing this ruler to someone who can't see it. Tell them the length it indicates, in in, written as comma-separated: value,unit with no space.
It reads 14,in
